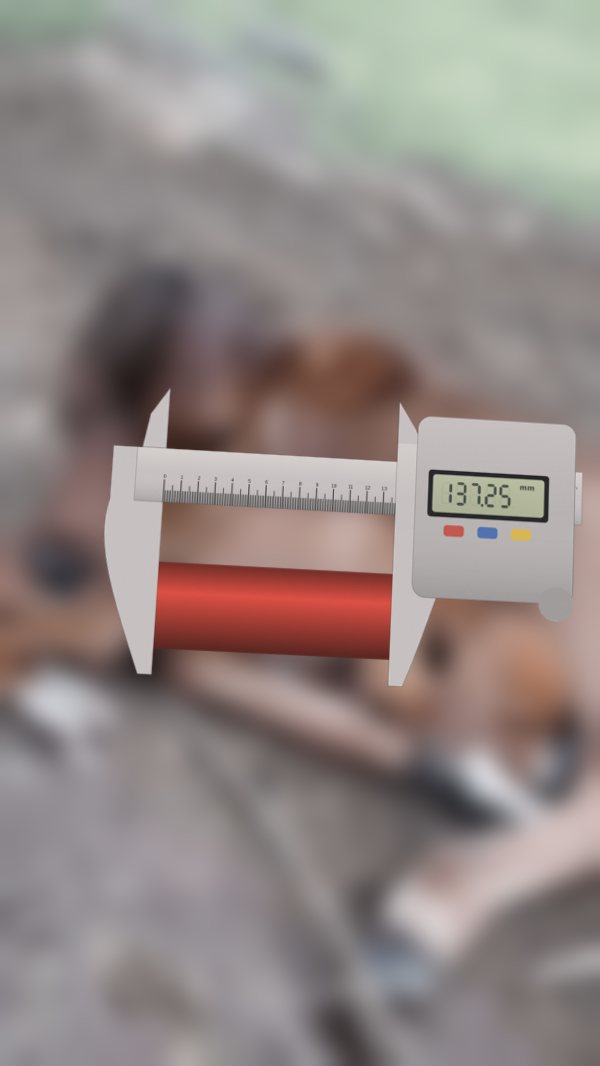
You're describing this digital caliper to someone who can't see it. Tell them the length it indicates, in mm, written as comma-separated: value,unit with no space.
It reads 137.25,mm
